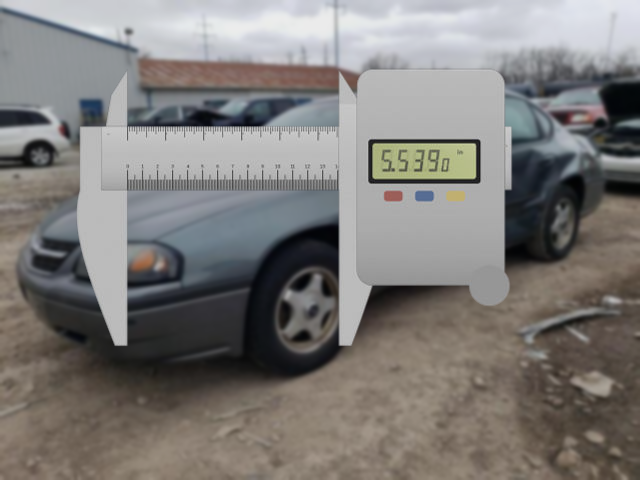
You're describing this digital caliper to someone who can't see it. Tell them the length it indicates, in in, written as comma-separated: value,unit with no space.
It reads 5.5390,in
